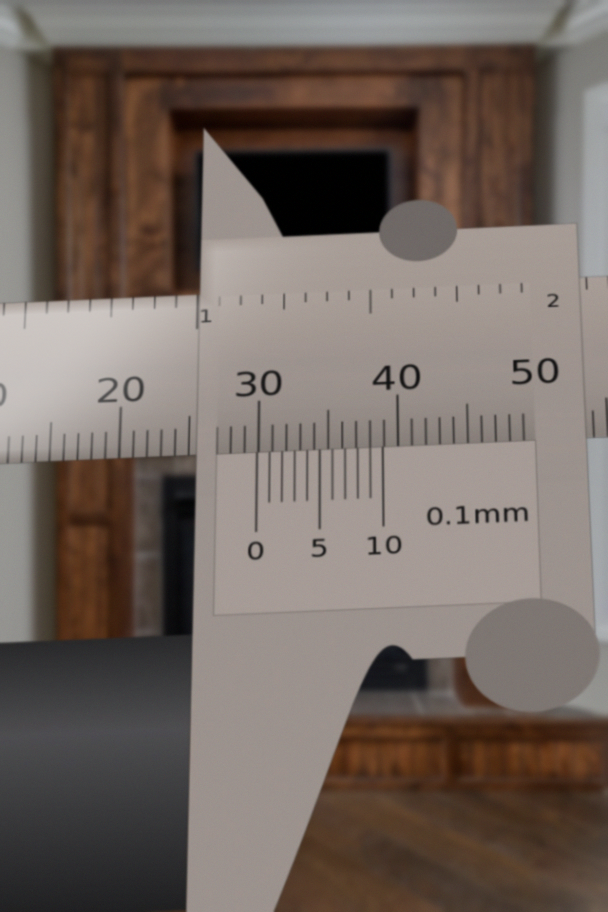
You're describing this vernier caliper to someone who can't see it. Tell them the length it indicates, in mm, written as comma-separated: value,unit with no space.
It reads 29.9,mm
